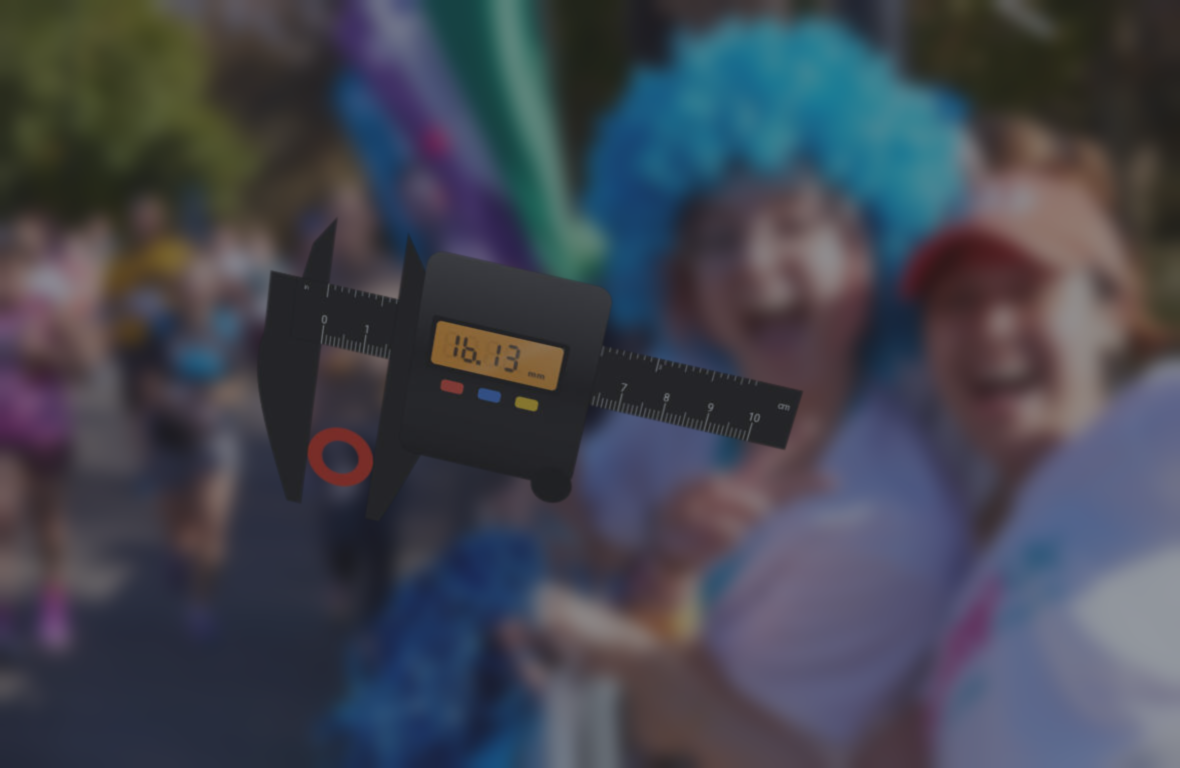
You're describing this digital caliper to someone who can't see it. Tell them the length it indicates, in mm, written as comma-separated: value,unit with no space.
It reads 16.13,mm
